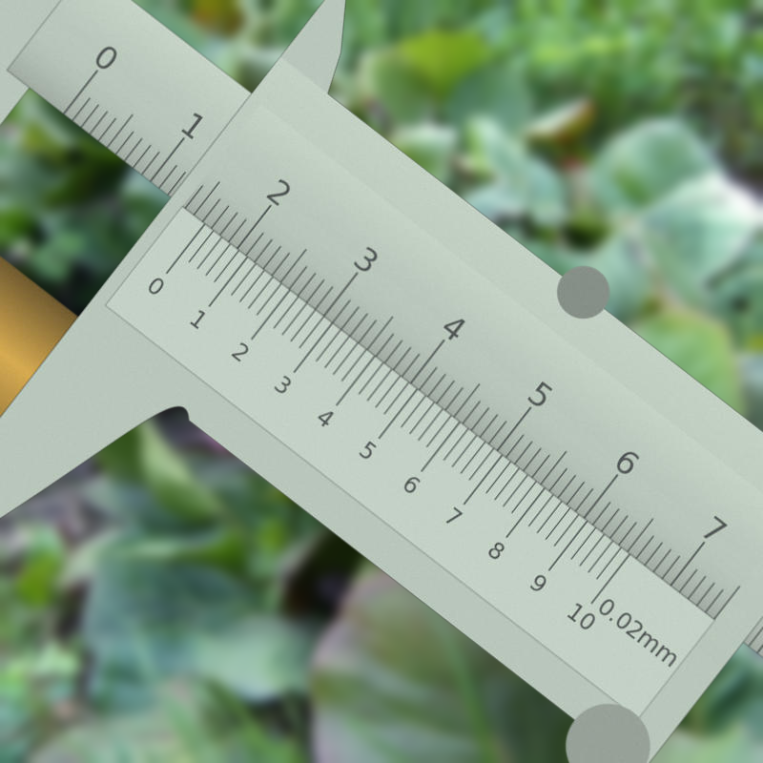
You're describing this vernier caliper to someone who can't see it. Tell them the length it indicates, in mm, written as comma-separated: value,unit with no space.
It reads 16.3,mm
